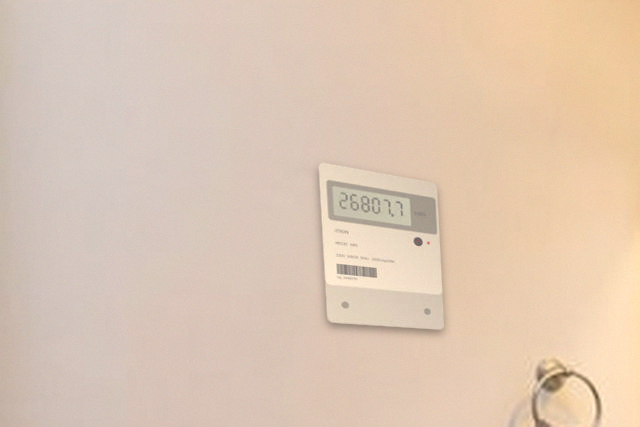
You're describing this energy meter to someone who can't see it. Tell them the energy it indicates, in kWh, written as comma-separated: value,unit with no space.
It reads 26807.7,kWh
